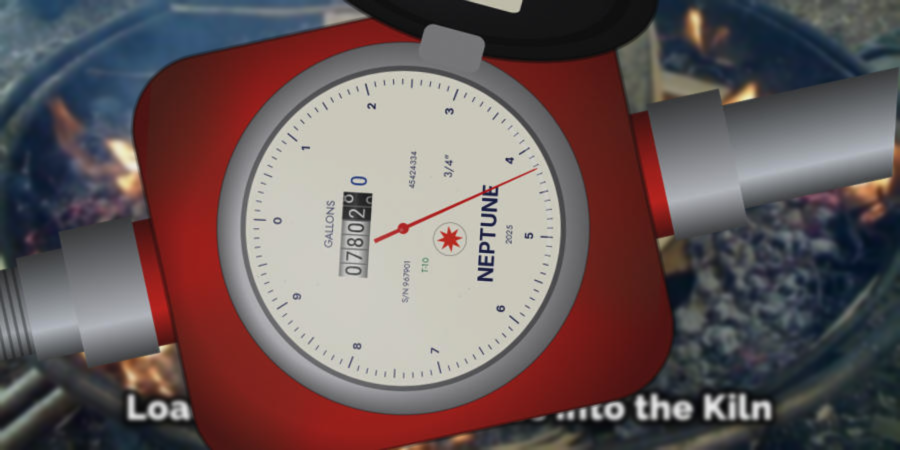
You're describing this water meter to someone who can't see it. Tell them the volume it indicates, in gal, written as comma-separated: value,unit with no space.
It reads 780284.2,gal
